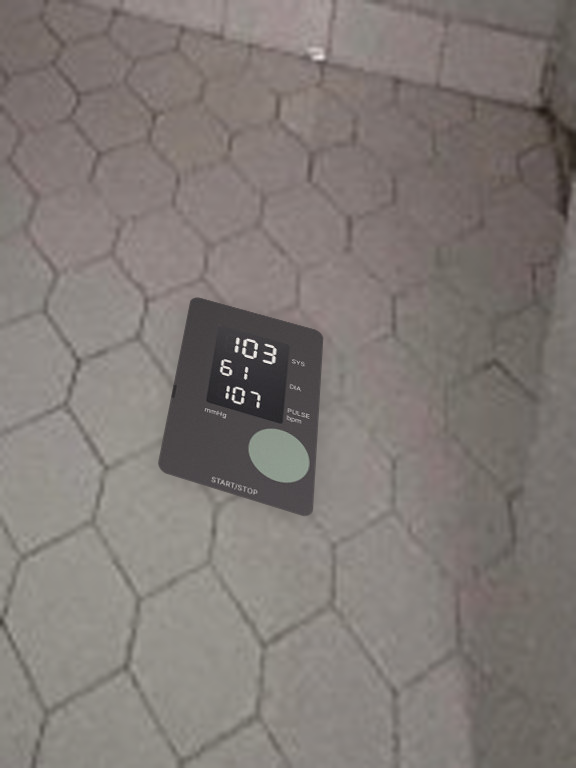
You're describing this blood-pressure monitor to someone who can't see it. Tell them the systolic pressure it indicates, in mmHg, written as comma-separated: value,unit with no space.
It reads 103,mmHg
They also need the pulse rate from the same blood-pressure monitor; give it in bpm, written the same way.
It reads 107,bpm
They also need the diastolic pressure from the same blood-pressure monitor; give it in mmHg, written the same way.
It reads 61,mmHg
